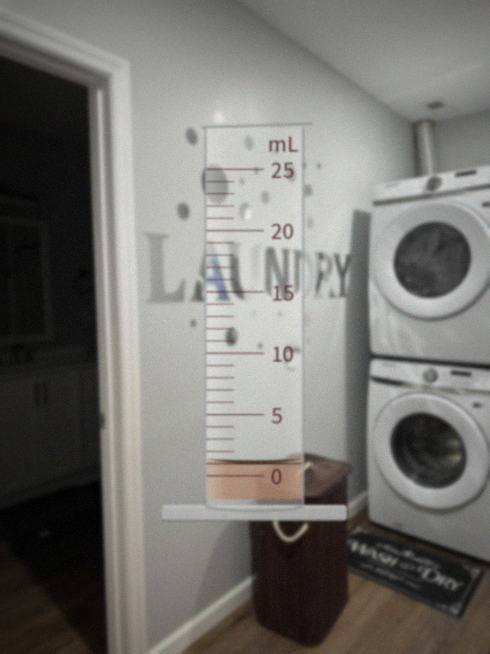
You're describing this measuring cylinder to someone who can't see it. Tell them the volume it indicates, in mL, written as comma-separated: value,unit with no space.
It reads 1,mL
